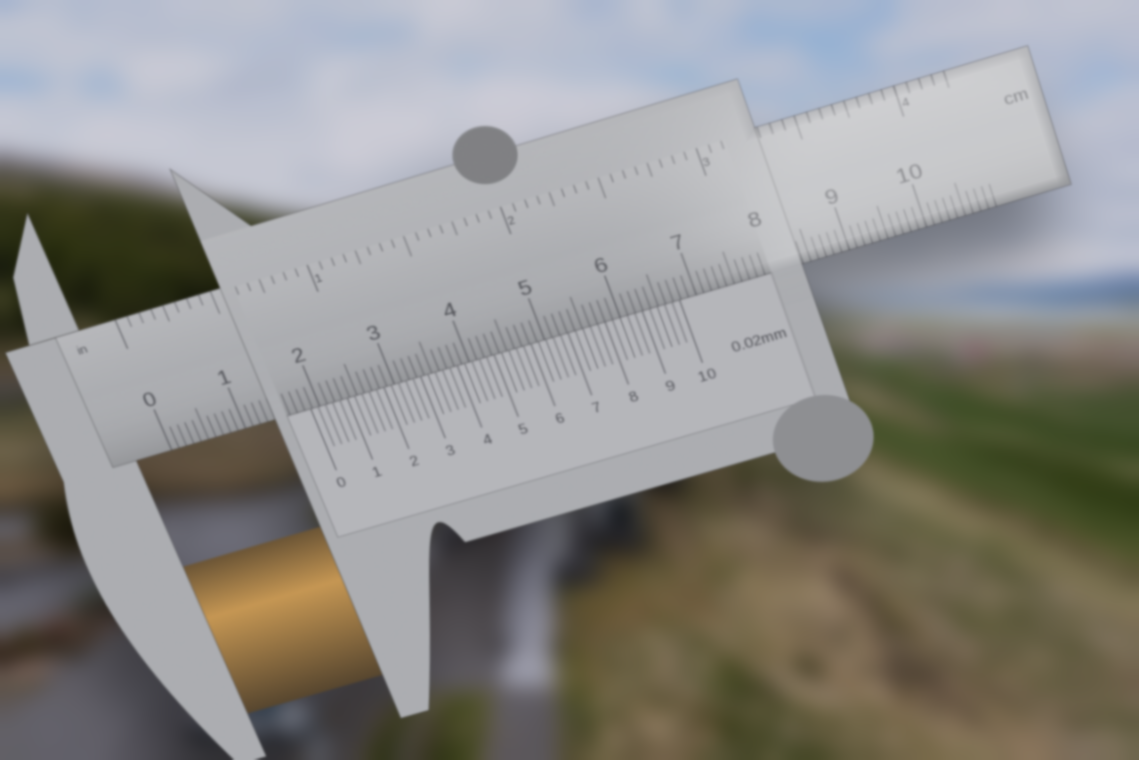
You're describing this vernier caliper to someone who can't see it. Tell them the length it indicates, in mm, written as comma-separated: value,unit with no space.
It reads 18.8,mm
